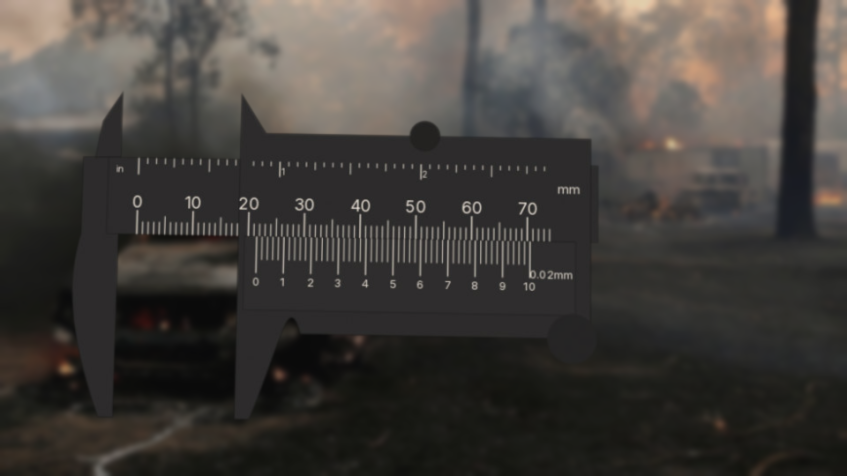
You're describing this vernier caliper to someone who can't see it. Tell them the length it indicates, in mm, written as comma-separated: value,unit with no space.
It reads 21.5,mm
